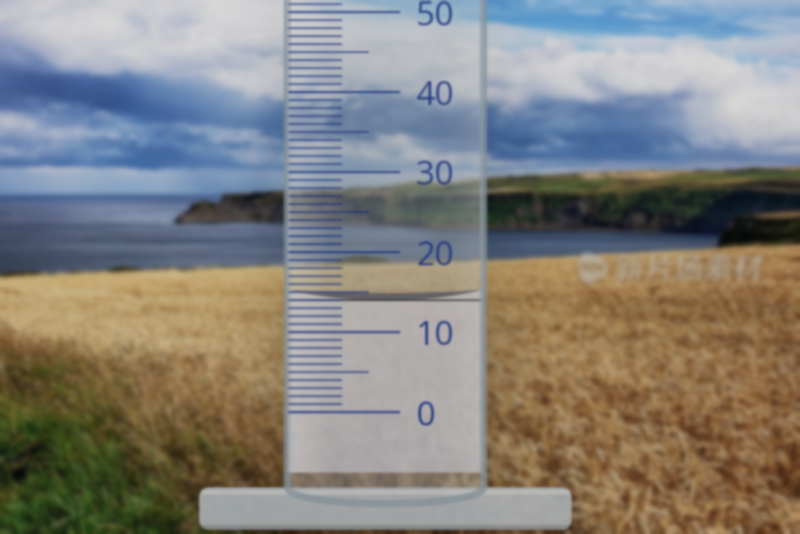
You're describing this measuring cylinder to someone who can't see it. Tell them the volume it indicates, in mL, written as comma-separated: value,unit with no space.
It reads 14,mL
